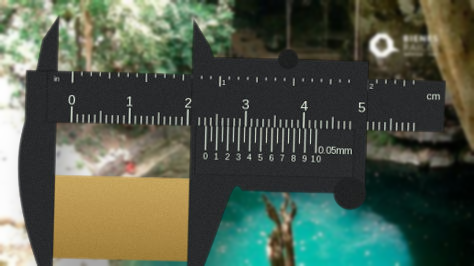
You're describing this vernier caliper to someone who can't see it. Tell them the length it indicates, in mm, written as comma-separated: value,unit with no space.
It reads 23.2,mm
